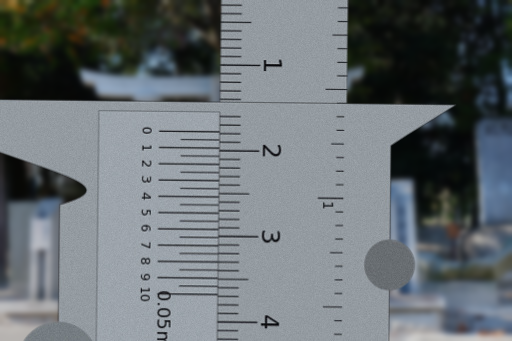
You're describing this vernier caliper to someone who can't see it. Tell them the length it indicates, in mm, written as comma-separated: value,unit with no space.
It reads 17.8,mm
